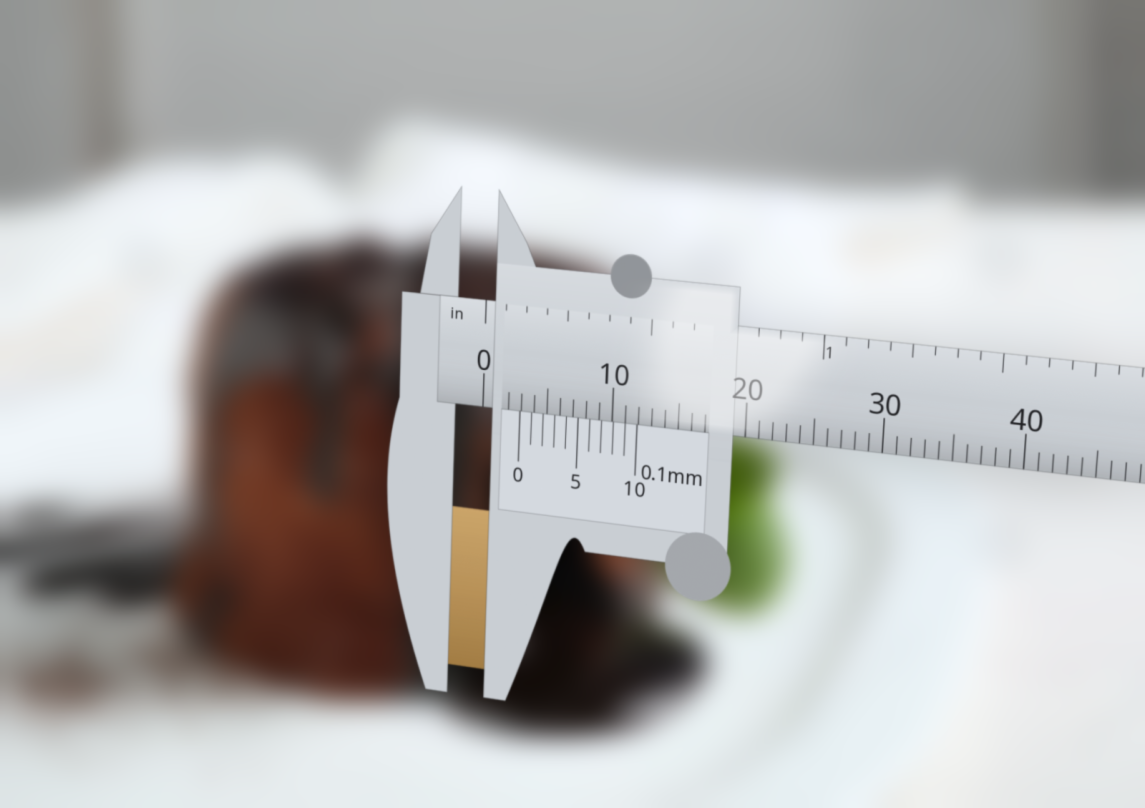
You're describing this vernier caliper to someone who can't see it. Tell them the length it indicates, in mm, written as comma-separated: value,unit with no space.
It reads 2.9,mm
